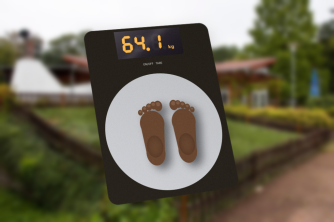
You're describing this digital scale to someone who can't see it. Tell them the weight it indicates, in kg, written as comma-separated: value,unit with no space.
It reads 64.1,kg
